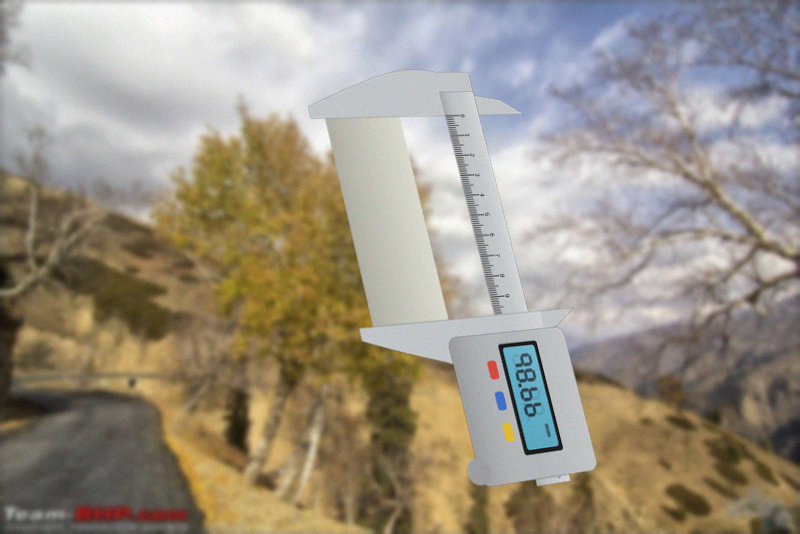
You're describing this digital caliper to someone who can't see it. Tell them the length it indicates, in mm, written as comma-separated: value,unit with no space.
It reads 98.66,mm
